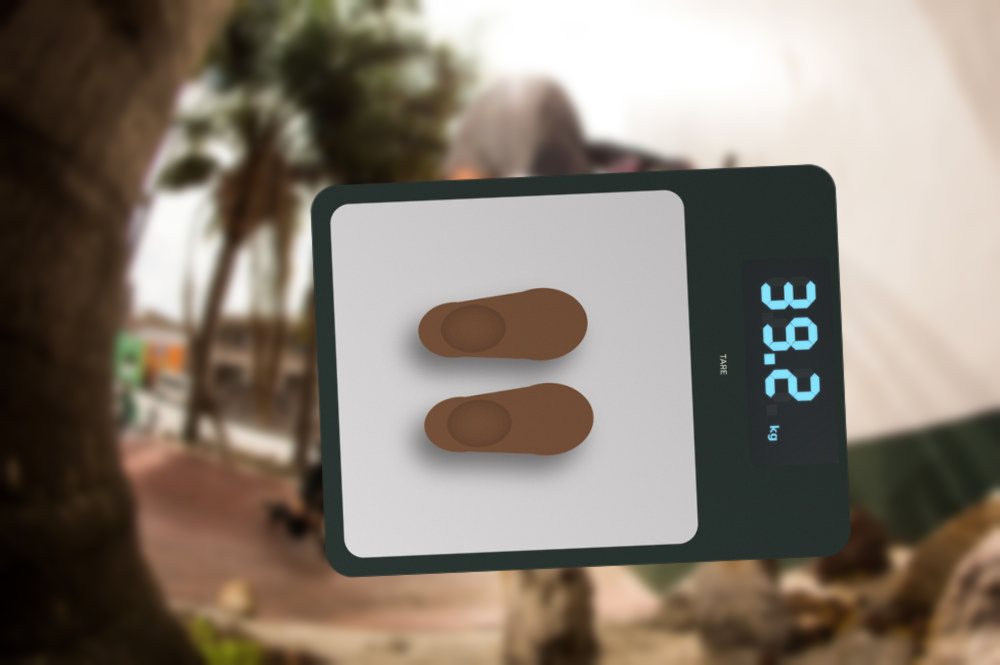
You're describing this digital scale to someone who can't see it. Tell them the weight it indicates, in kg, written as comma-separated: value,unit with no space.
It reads 39.2,kg
